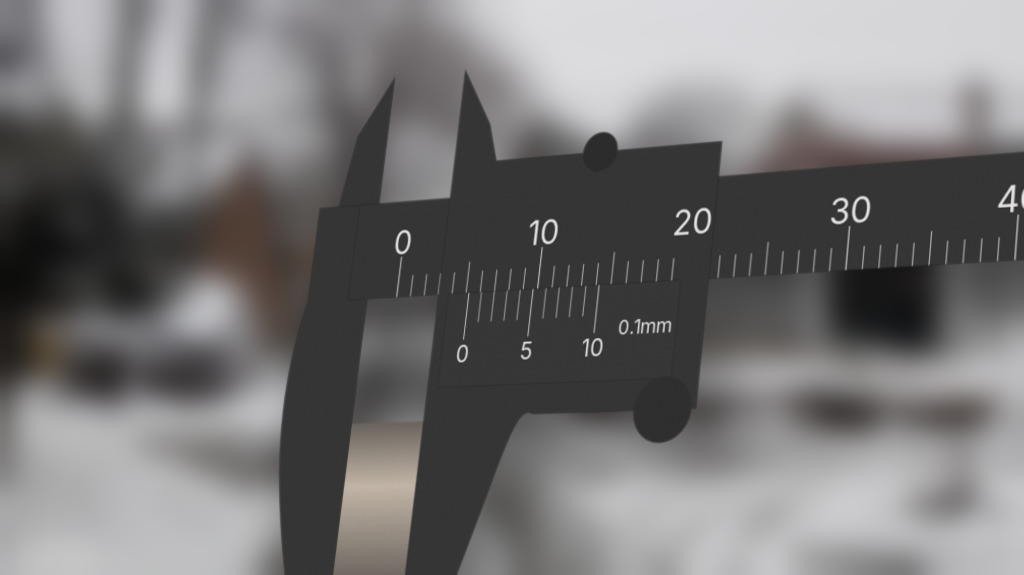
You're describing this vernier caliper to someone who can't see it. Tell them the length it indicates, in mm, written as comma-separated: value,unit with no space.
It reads 5.2,mm
